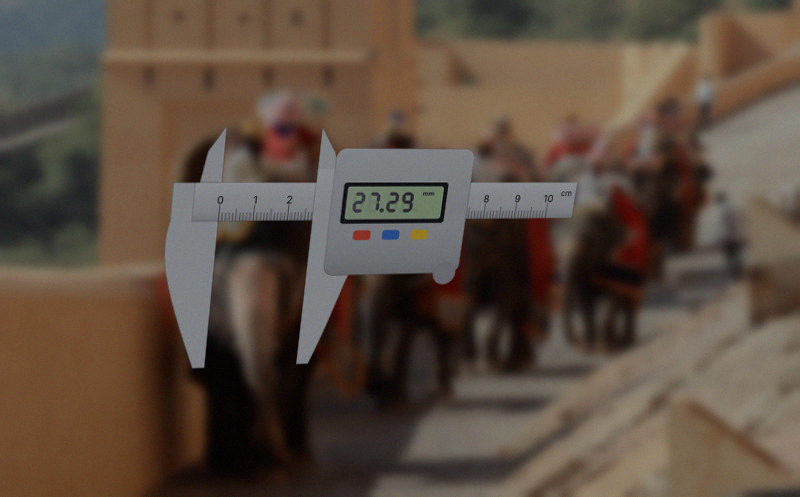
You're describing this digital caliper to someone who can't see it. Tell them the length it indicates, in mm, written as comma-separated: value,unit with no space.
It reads 27.29,mm
